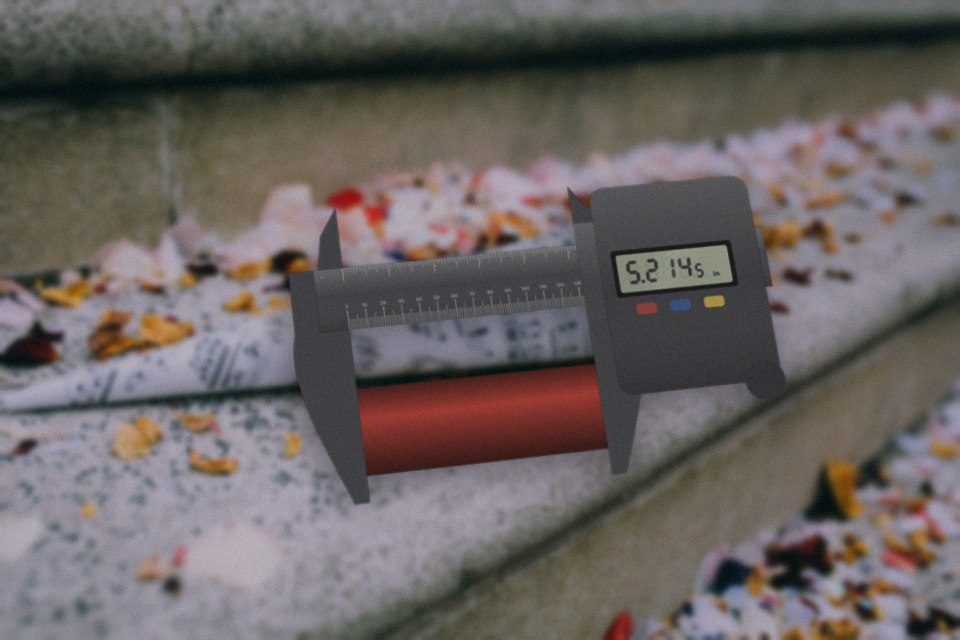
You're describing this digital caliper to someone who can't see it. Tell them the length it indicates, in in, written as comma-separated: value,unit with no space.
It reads 5.2145,in
